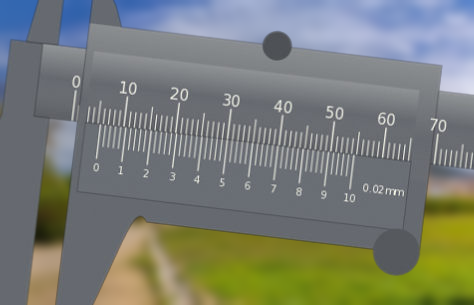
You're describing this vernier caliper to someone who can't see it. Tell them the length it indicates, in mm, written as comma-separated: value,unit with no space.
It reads 5.5,mm
